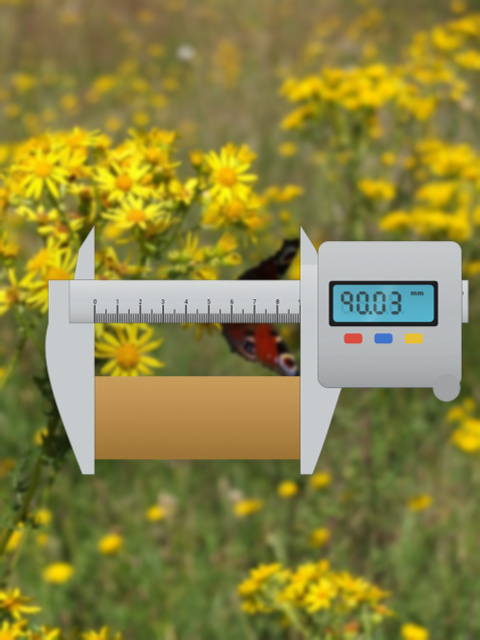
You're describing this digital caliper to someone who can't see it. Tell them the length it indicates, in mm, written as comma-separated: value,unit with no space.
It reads 90.03,mm
